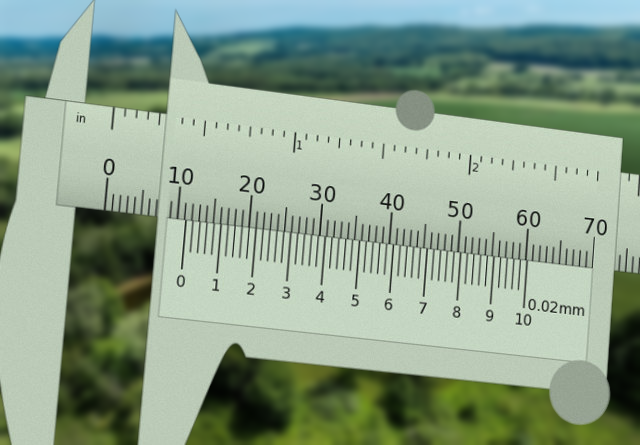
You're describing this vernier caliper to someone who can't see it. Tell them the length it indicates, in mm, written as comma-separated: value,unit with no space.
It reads 11.2,mm
